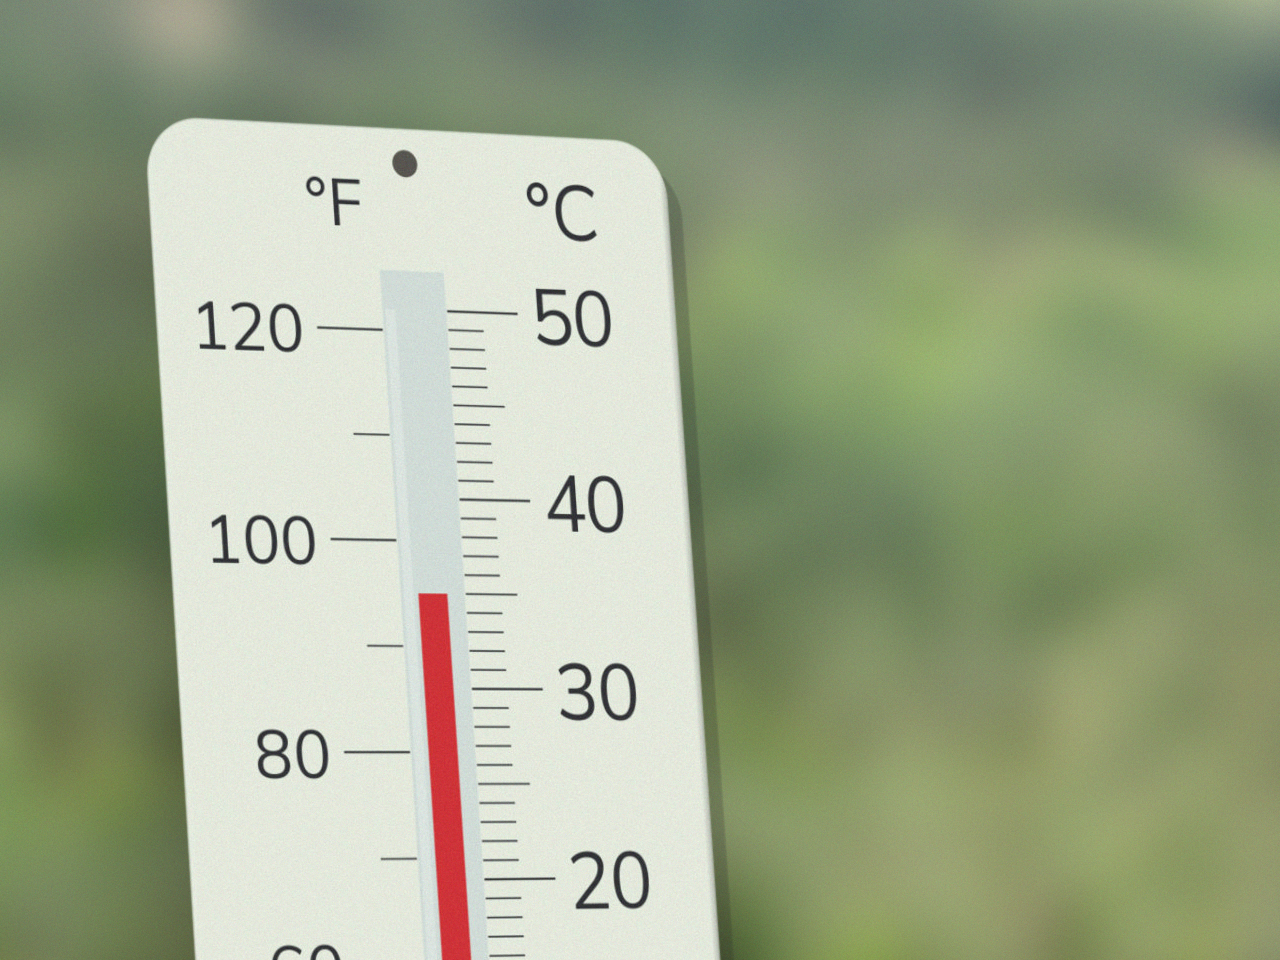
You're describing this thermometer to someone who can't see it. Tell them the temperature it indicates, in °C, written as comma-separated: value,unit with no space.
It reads 35,°C
